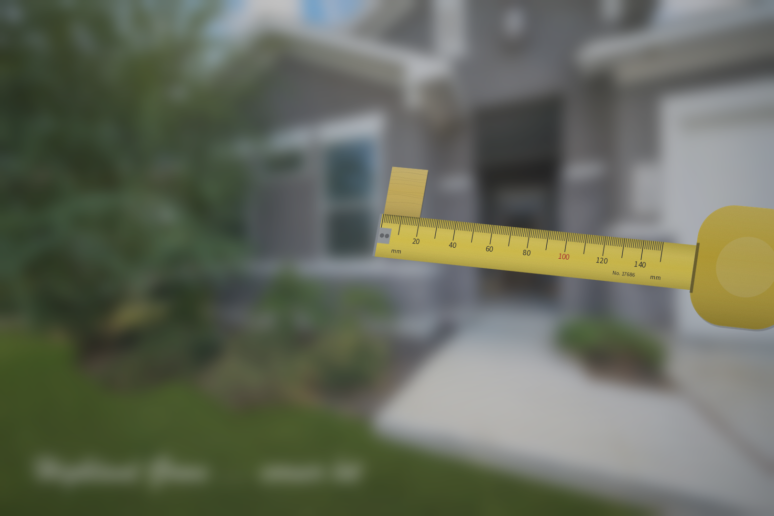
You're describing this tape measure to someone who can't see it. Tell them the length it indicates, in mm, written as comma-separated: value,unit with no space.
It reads 20,mm
